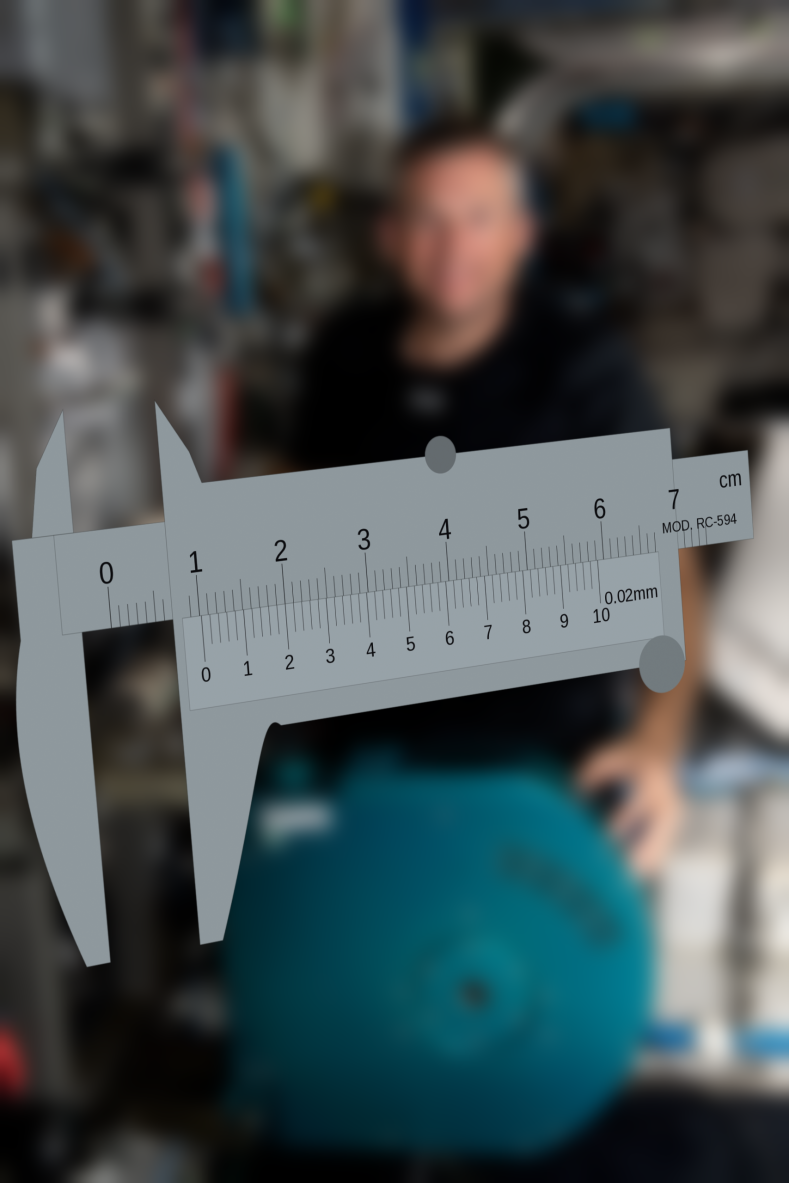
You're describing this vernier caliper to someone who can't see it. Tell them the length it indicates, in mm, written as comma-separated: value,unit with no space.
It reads 10.2,mm
